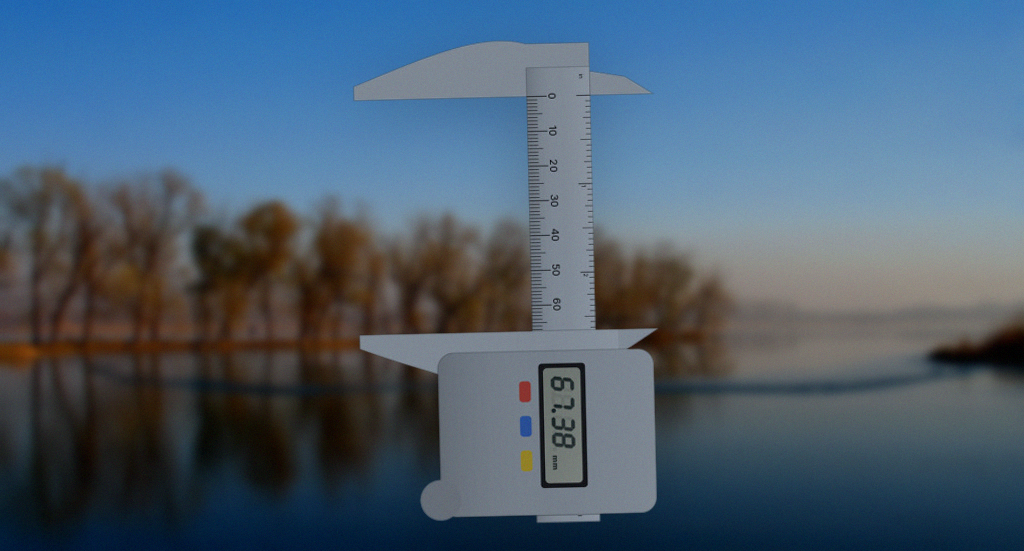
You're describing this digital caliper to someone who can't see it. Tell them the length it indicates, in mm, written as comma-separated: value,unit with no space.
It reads 67.38,mm
